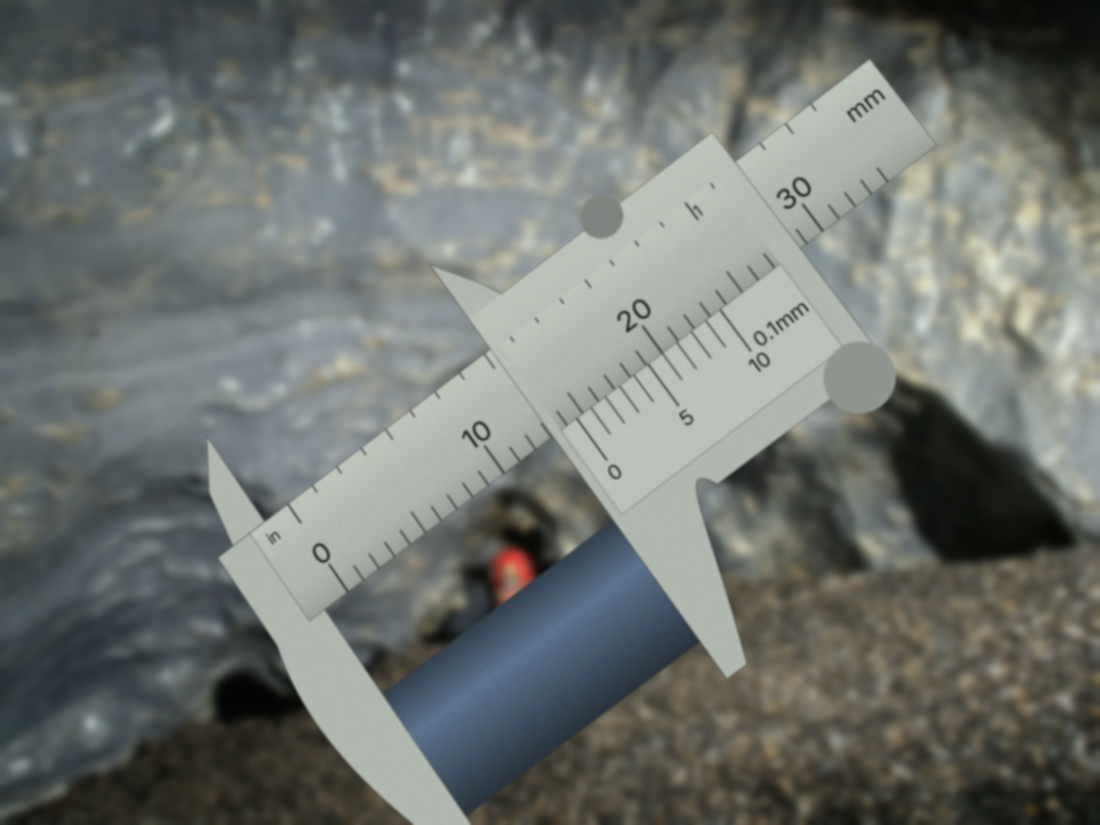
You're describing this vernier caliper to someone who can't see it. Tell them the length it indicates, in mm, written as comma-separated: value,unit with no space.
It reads 14.6,mm
